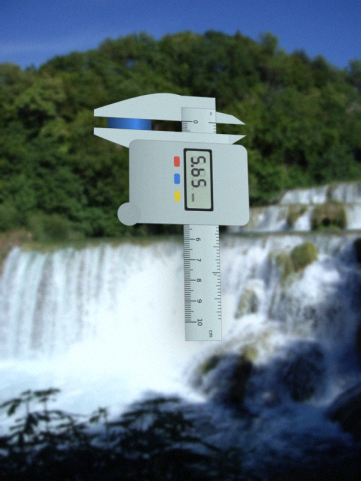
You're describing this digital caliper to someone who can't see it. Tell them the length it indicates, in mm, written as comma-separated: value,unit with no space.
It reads 5.65,mm
